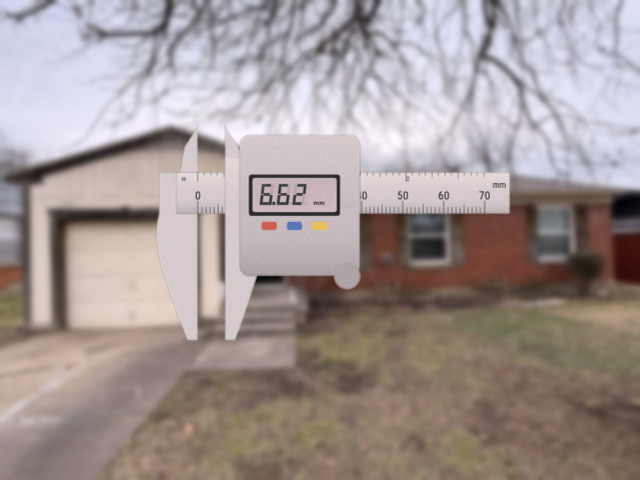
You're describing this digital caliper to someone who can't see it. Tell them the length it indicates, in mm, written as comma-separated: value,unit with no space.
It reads 6.62,mm
